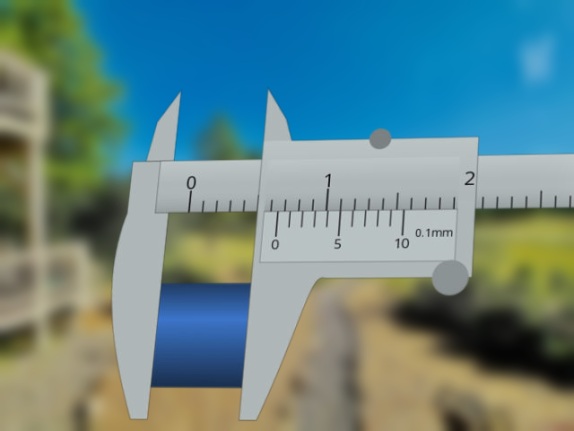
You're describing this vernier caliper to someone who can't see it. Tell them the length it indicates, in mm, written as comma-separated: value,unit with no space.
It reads 6.5,mm
